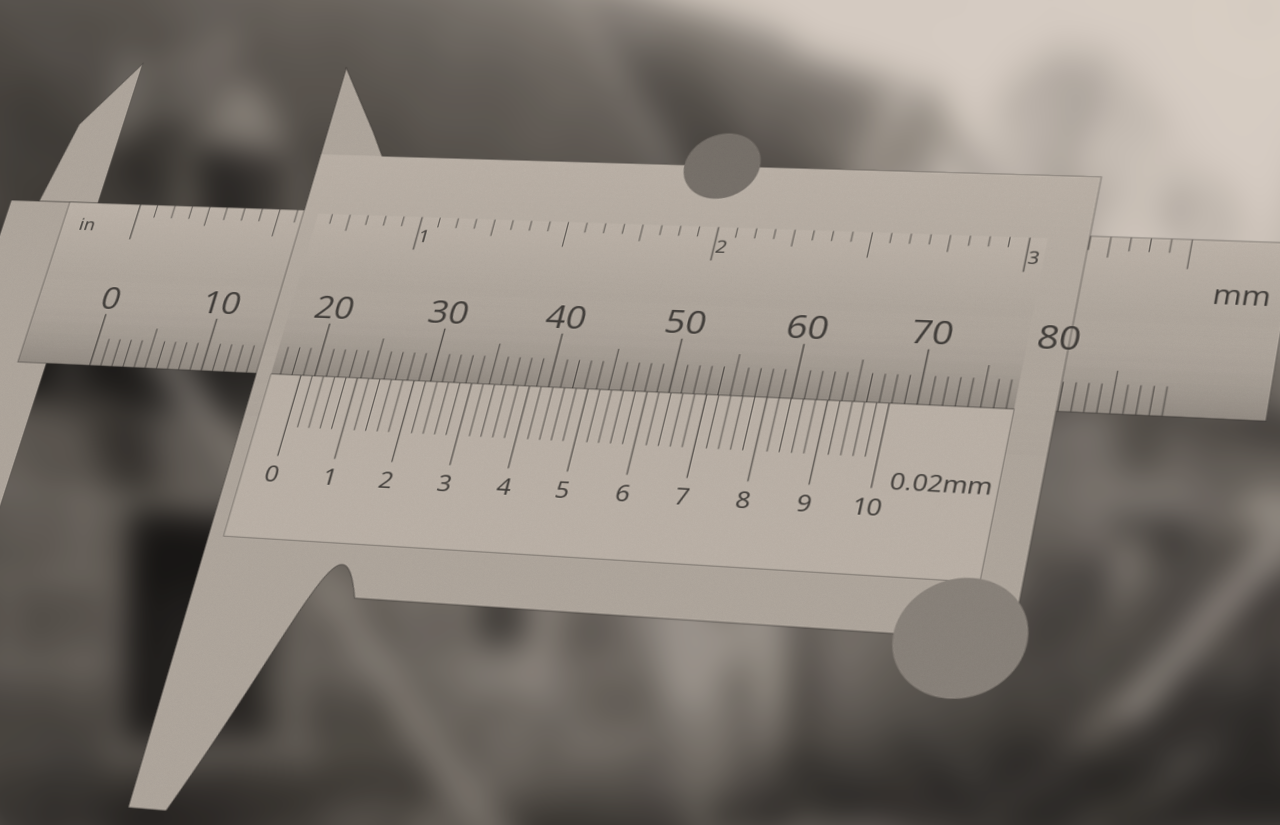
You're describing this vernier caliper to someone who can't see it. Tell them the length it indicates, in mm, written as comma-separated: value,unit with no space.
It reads 18.8,mm
